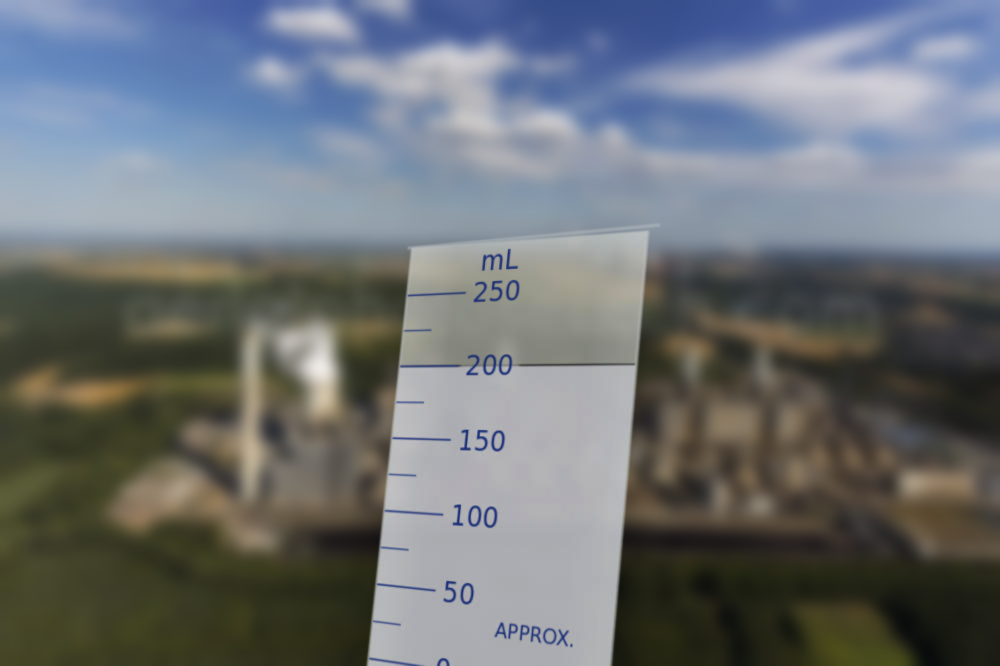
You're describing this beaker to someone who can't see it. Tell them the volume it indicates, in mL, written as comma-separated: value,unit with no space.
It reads 200,mL
